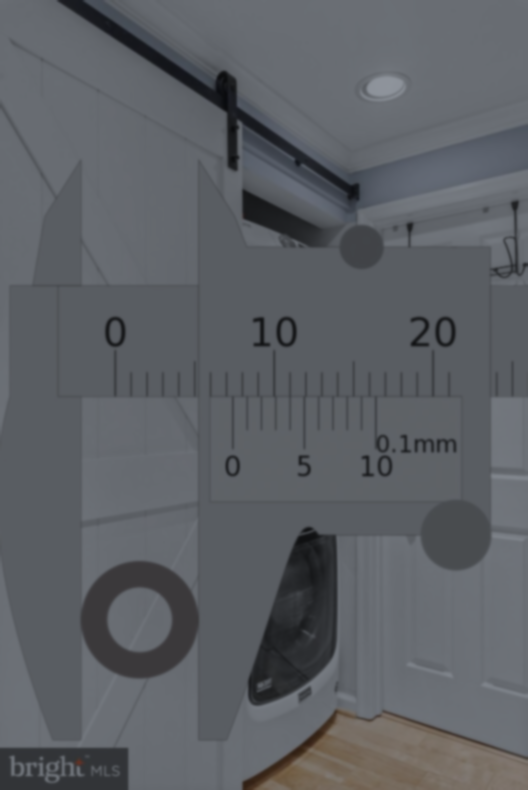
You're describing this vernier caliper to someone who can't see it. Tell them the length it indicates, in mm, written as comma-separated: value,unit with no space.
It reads 7.4,mm
